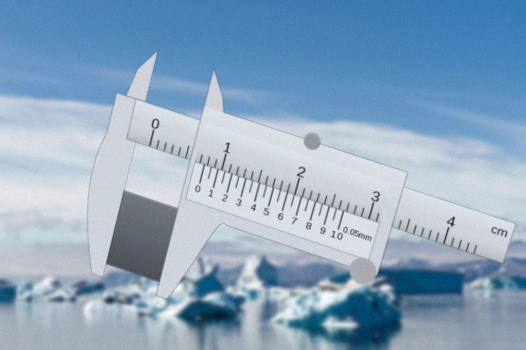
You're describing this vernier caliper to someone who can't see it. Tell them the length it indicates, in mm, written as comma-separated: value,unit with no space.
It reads 7.6,mm
